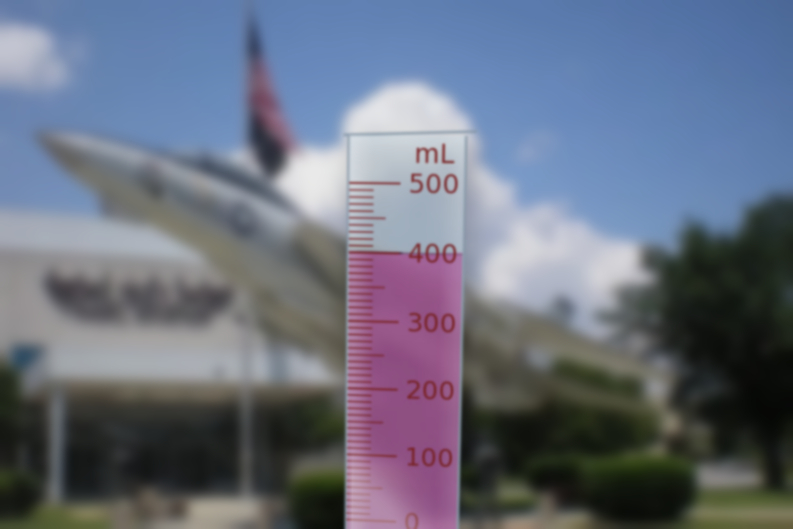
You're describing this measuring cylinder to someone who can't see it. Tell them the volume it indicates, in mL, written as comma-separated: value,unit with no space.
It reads 400,mL
